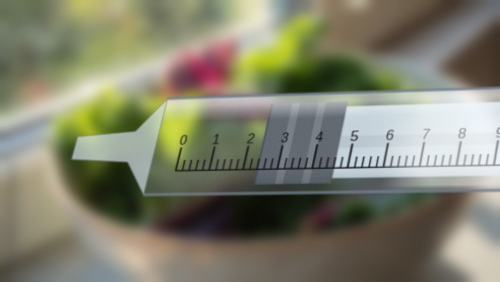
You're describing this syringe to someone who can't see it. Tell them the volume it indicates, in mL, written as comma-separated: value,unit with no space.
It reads 2.4,mL
